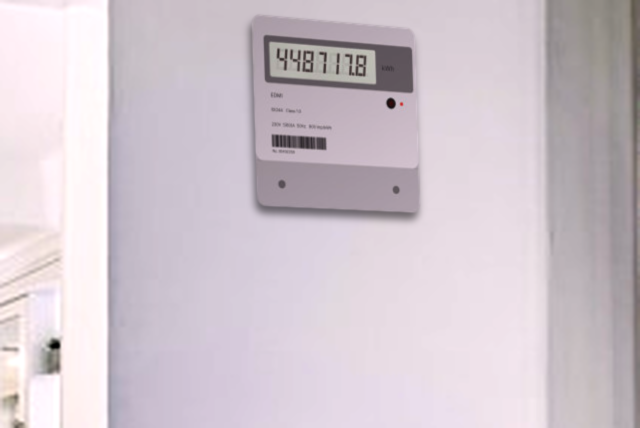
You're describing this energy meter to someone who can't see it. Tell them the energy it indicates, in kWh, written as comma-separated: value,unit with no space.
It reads 448717.8,kWh
